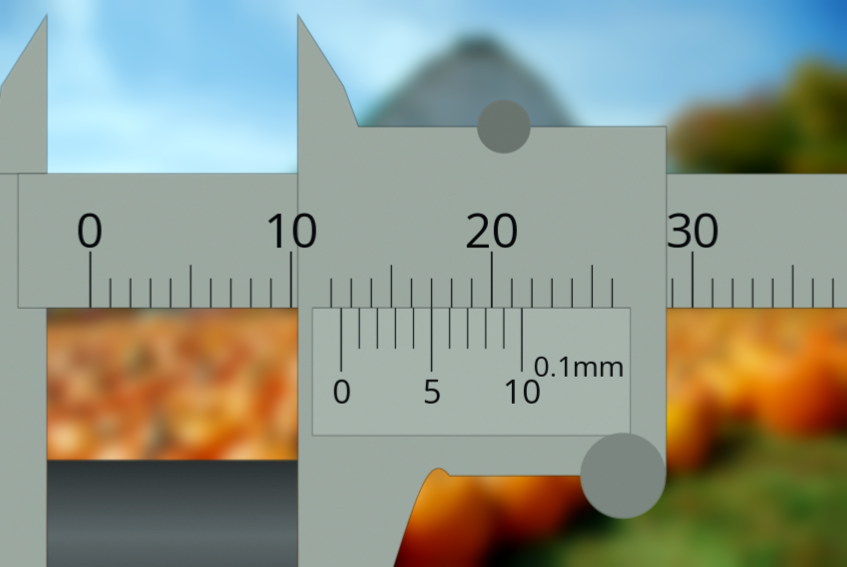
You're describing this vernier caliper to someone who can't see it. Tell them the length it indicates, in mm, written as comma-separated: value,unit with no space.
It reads 12.5,mm
